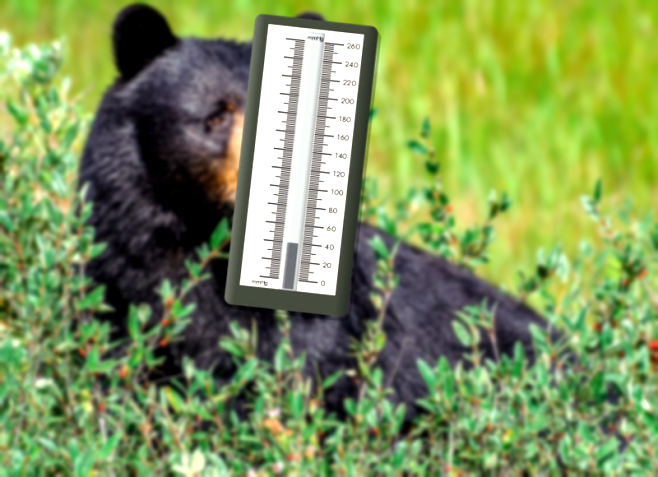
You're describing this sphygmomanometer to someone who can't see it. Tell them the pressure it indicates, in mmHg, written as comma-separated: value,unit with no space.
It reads 40,mmHg
